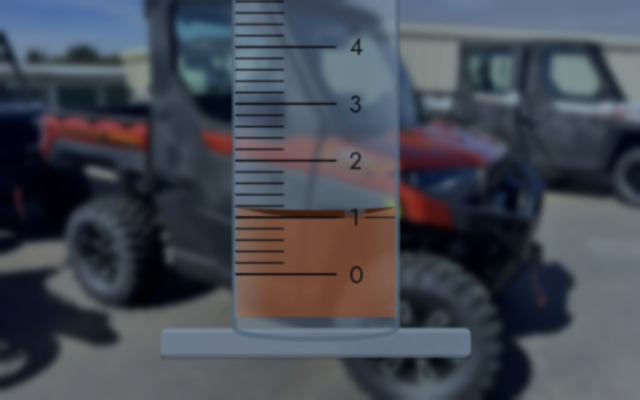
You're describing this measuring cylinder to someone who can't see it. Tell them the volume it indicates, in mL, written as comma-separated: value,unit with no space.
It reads 1,mL
